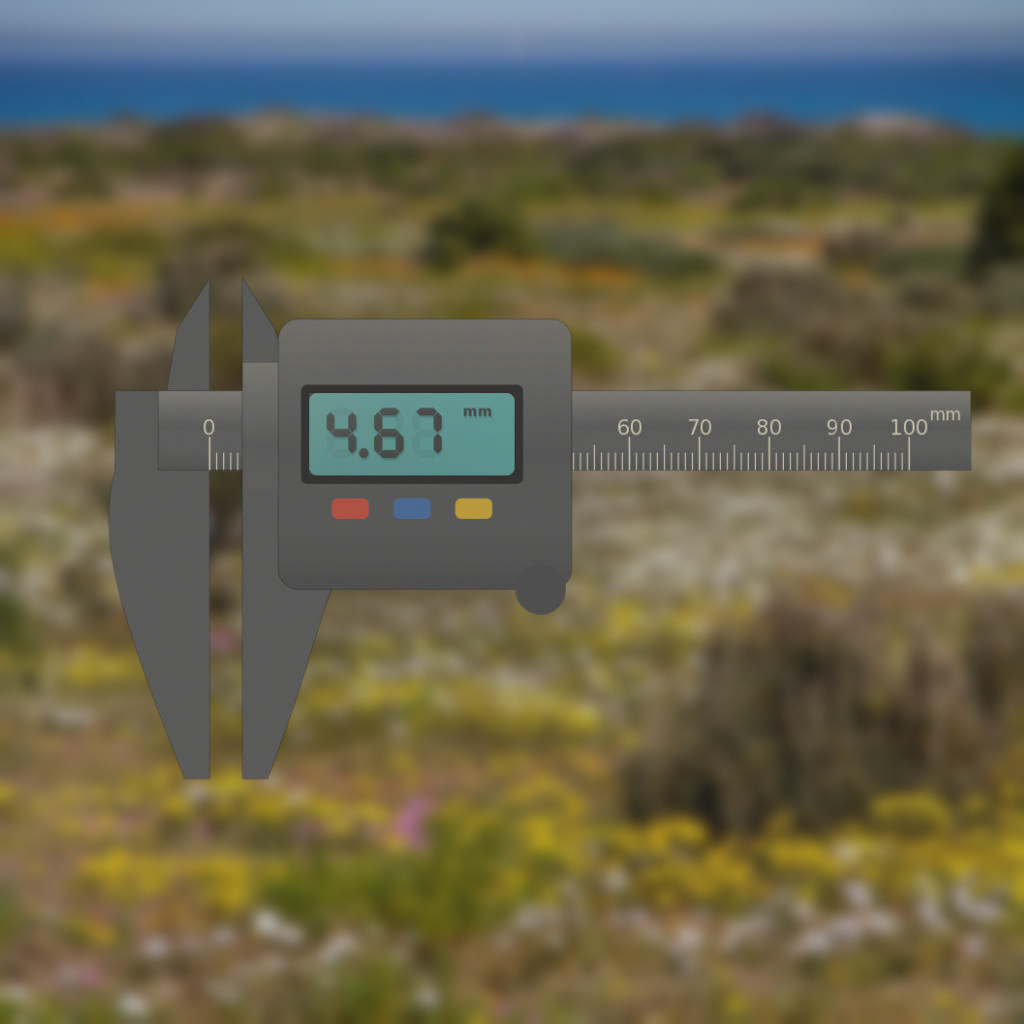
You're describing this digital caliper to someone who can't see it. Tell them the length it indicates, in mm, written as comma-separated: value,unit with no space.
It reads 4.67,mm
